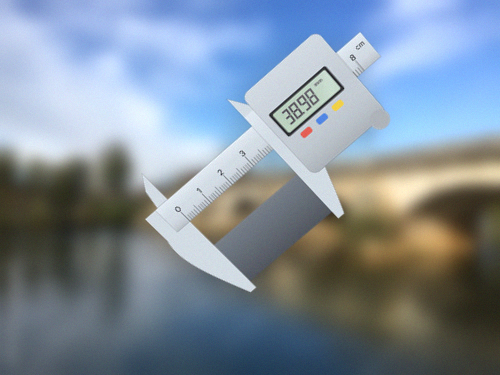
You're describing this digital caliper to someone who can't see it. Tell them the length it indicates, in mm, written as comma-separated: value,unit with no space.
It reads 38.98,mm
